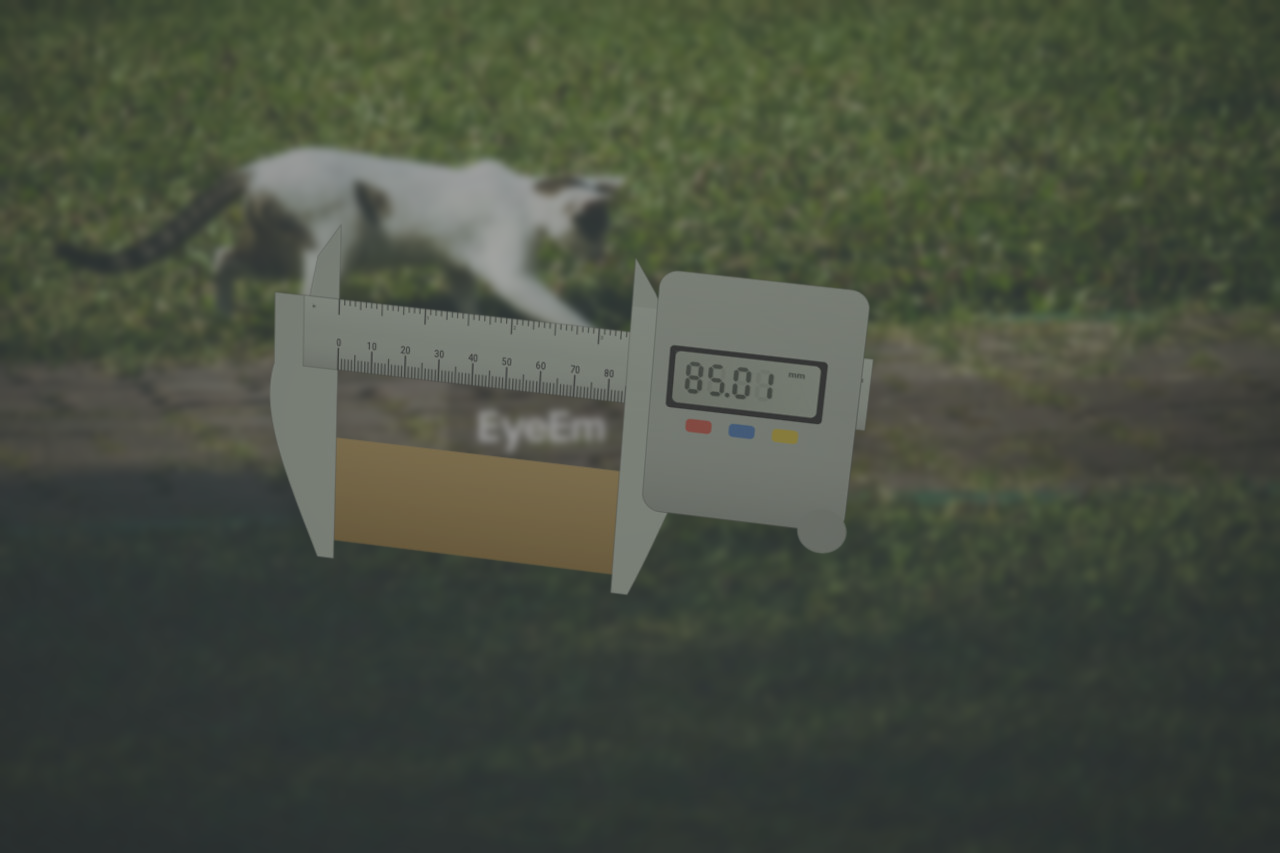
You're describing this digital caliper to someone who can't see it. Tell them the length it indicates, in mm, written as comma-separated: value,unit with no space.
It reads 85.01,mm
